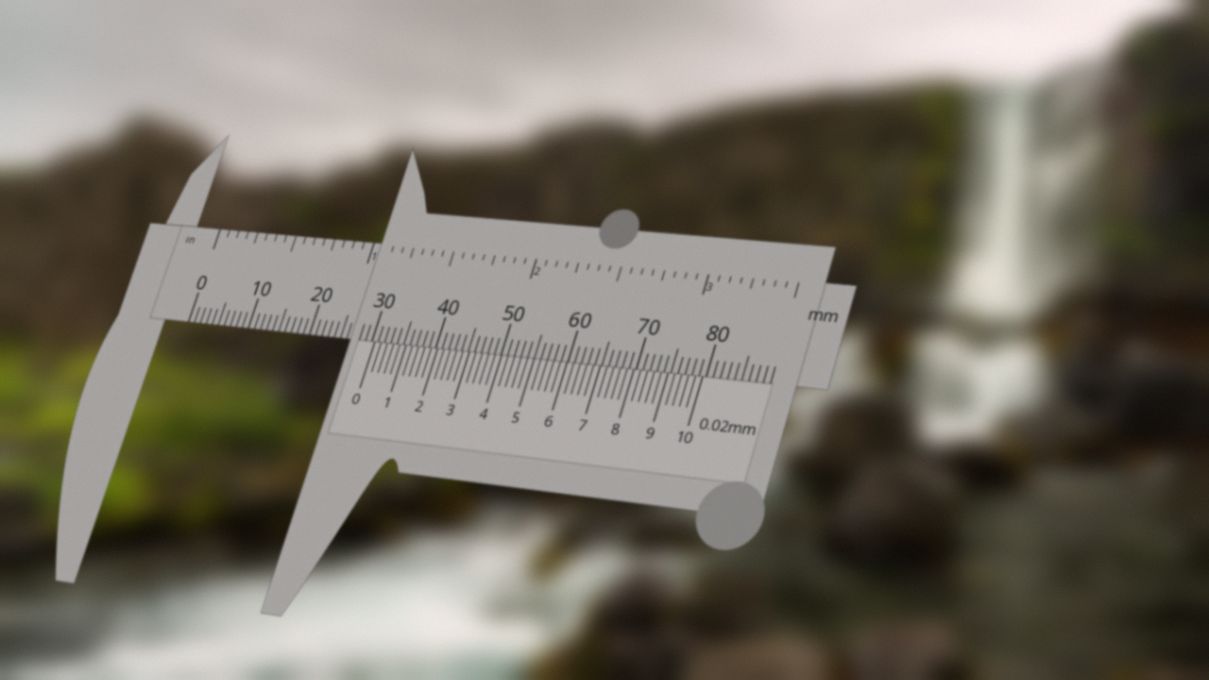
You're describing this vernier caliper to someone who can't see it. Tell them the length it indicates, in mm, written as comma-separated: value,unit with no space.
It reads 30.5,mm
